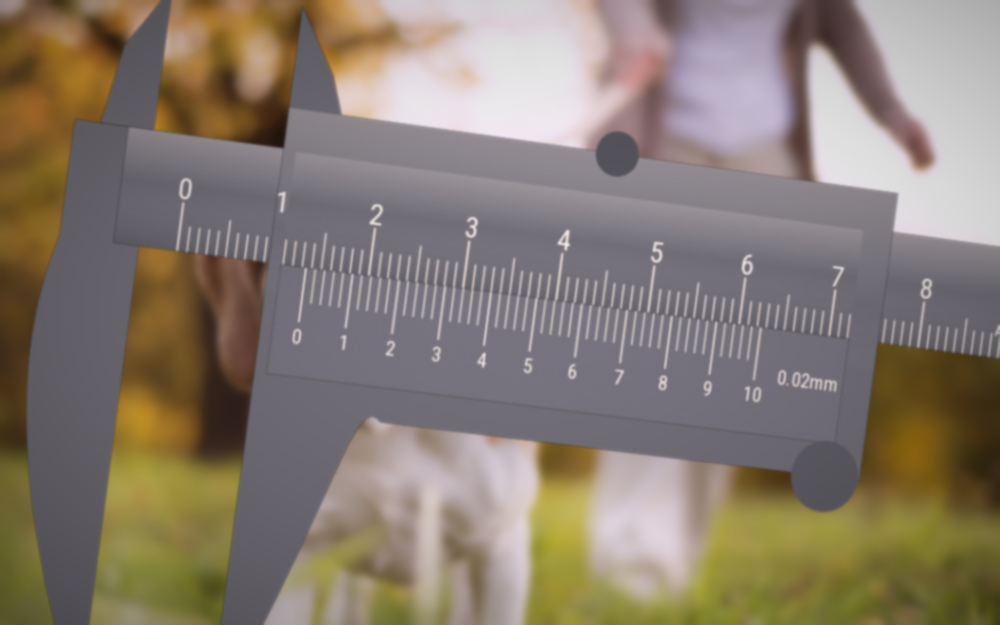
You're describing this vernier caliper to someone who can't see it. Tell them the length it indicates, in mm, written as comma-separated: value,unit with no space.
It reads 13.4,mm
